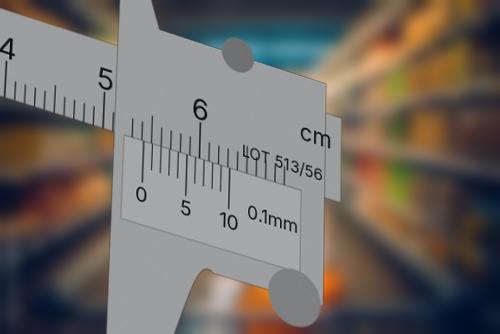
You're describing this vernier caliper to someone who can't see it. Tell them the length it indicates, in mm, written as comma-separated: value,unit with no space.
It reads 54.2,mm
